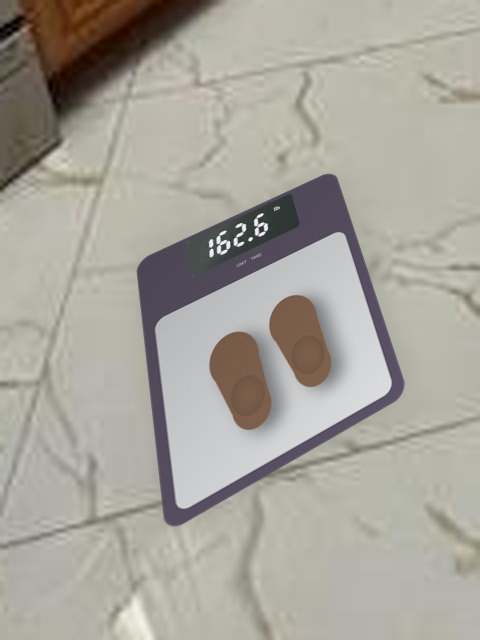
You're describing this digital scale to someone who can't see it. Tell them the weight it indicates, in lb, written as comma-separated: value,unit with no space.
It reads 162.6,lb
